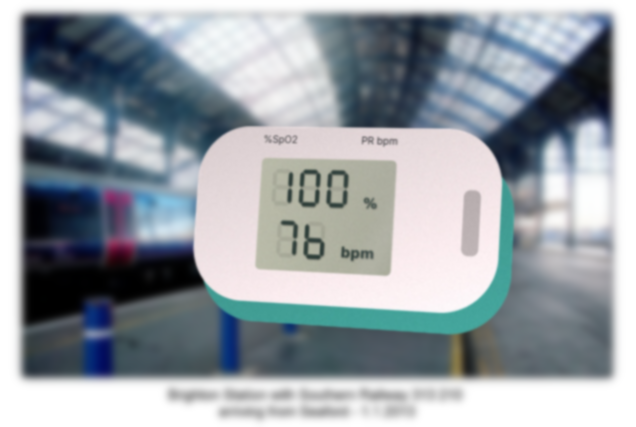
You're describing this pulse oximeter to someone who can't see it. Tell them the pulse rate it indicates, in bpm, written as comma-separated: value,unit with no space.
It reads 76,bpm
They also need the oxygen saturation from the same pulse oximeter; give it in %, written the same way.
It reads 100,%
